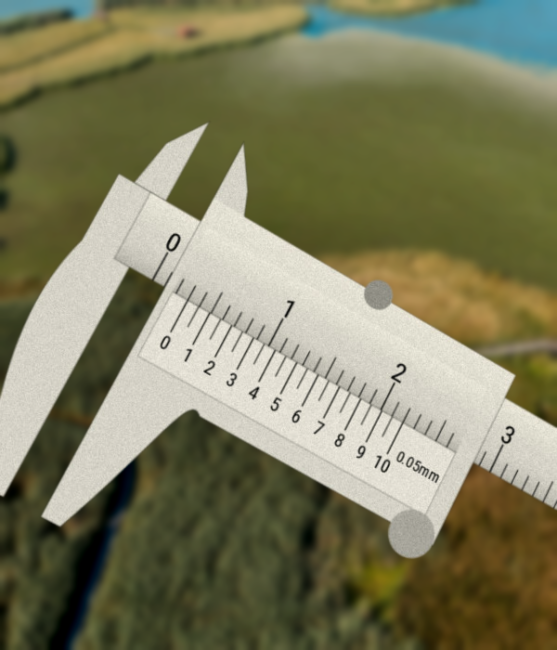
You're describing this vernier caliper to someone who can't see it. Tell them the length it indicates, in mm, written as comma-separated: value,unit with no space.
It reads 3.0,mm
